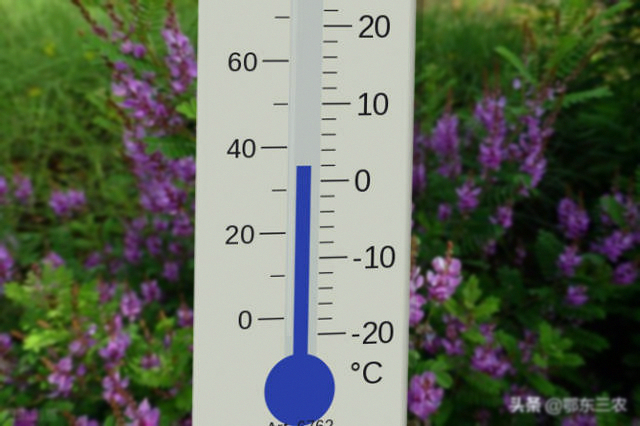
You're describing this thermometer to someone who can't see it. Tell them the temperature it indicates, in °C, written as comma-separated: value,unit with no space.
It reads 2,°C
